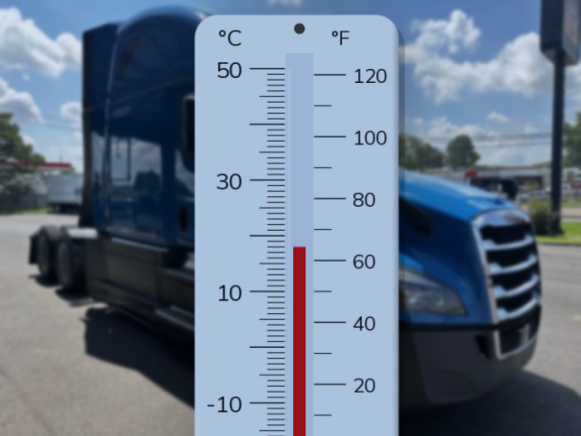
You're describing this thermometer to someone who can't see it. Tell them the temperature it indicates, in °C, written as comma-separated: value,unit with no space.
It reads 18,°C
